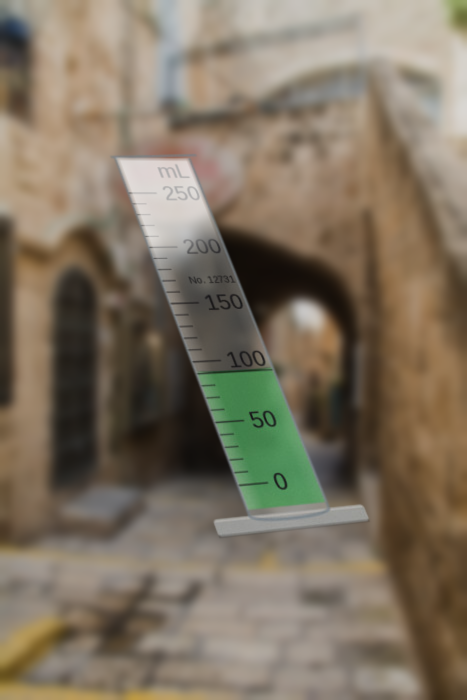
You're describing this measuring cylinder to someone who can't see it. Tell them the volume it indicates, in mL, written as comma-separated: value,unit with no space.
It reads 90,mL
